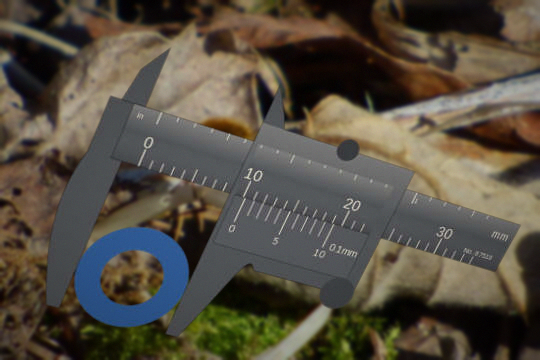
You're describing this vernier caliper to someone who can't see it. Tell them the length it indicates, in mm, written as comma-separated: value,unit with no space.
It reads 10.2,mm
